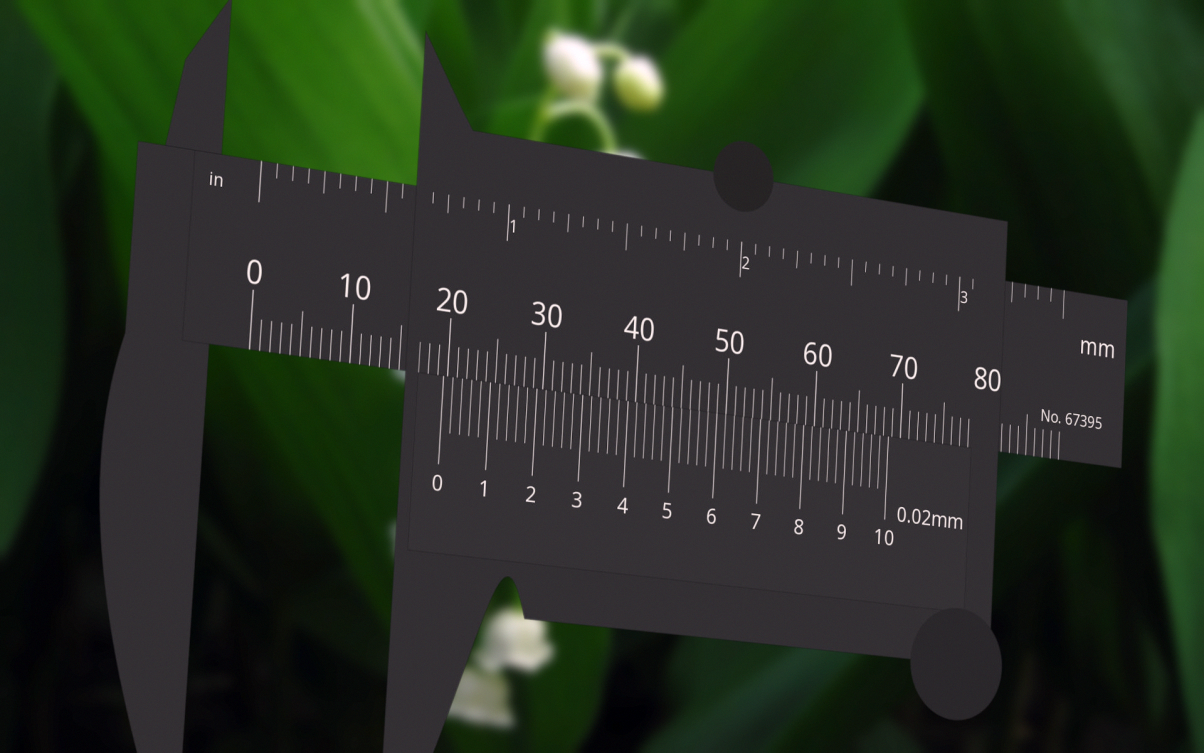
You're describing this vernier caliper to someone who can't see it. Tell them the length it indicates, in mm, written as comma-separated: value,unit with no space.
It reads 19.6,mm
